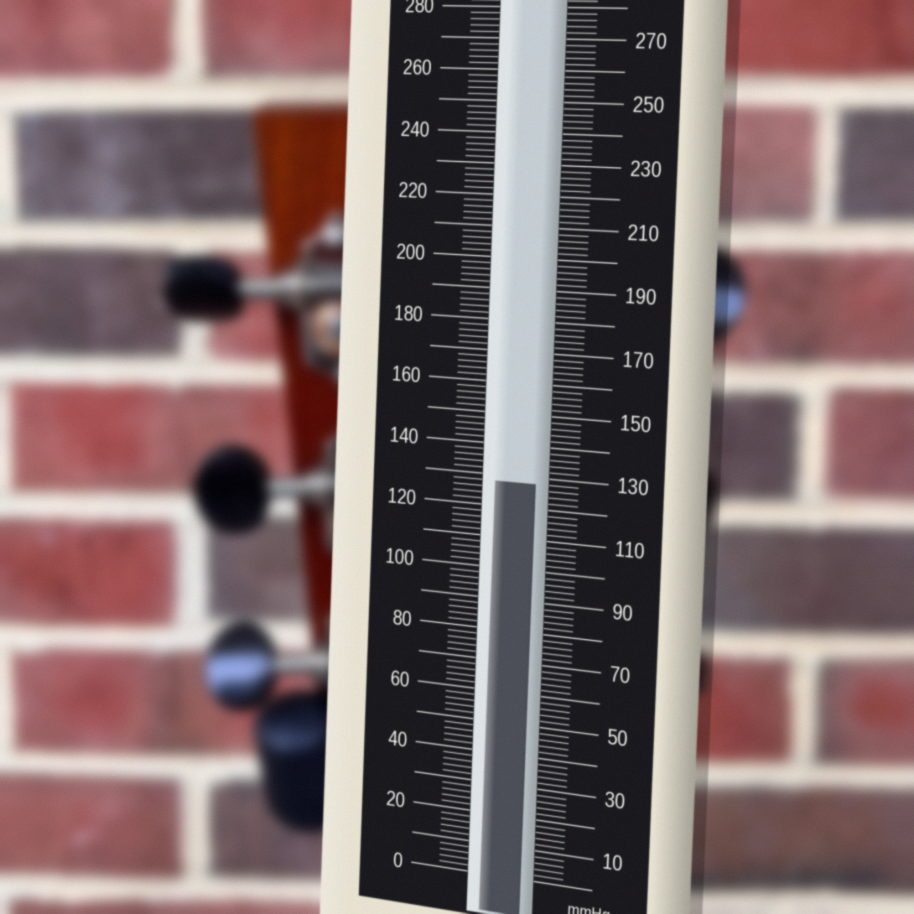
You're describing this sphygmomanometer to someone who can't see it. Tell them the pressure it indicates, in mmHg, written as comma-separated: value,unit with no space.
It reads 128,mmHg
